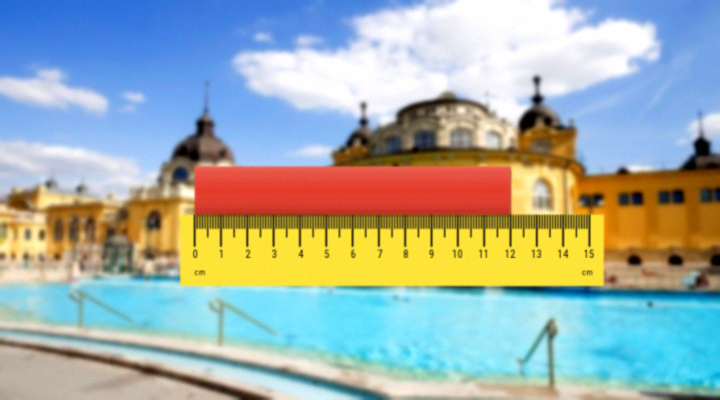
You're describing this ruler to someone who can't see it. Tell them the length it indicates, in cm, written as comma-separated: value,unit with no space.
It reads 12,cm
